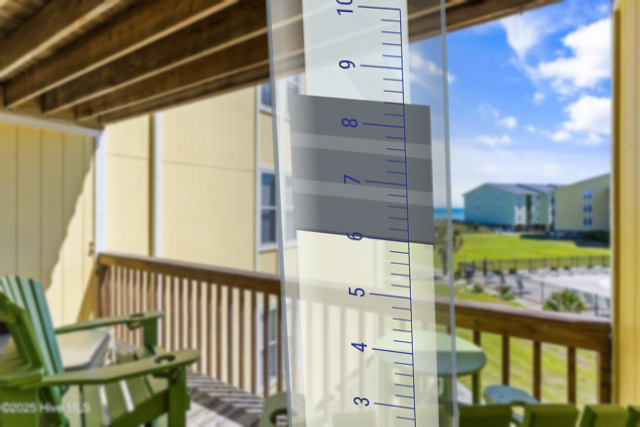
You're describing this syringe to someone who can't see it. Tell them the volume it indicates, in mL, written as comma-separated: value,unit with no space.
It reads 6,mL
